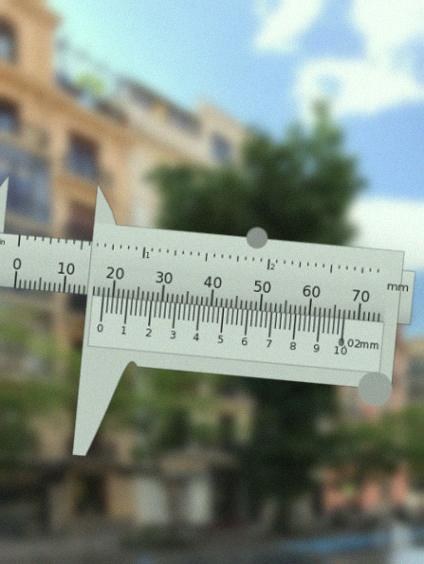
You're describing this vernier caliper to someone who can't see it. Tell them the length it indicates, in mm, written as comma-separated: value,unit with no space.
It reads 18.0,mm
